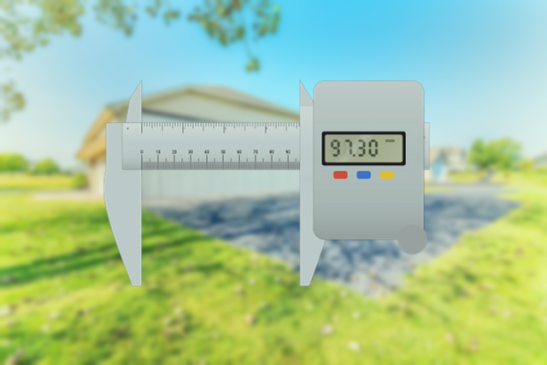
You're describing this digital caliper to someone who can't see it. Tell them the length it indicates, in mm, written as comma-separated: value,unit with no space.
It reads 97.30,mm
